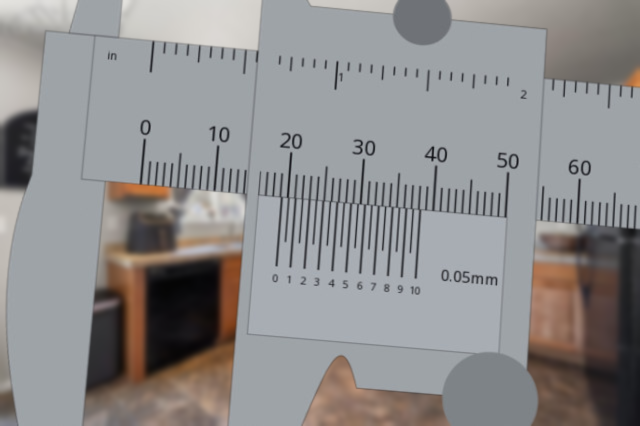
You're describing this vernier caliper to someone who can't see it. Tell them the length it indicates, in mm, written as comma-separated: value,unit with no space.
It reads 19.2,mm
